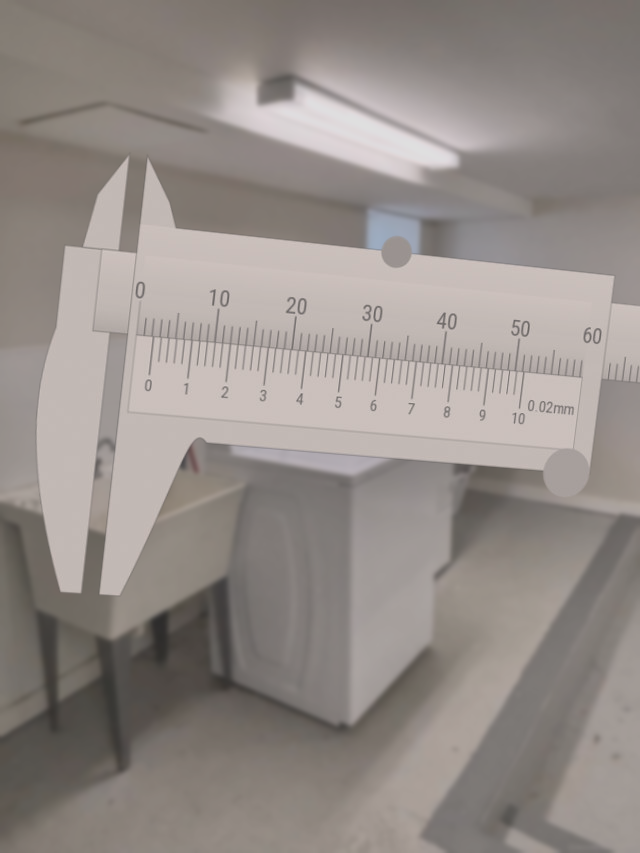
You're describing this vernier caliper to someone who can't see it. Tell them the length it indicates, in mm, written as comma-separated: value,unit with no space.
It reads 2.2,mm
